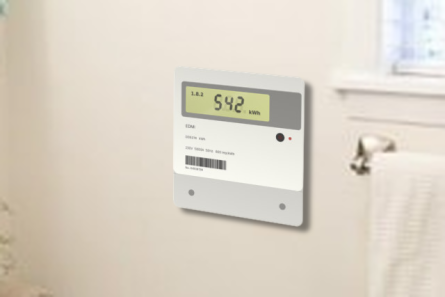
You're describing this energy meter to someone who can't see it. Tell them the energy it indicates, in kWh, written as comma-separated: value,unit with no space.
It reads 542,kWh
